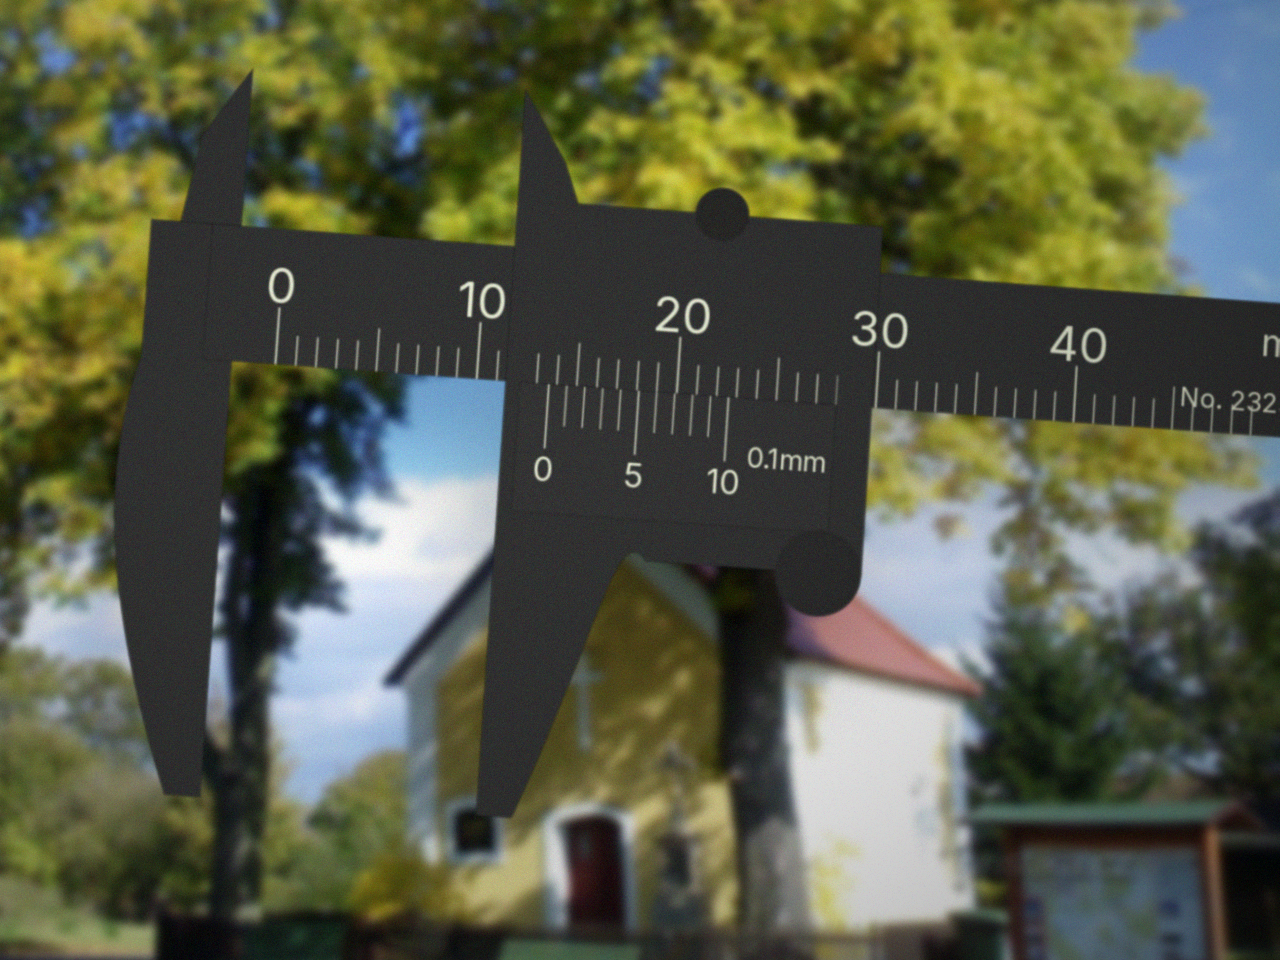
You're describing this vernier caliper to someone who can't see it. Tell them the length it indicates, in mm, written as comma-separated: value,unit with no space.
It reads 13.6,mm
